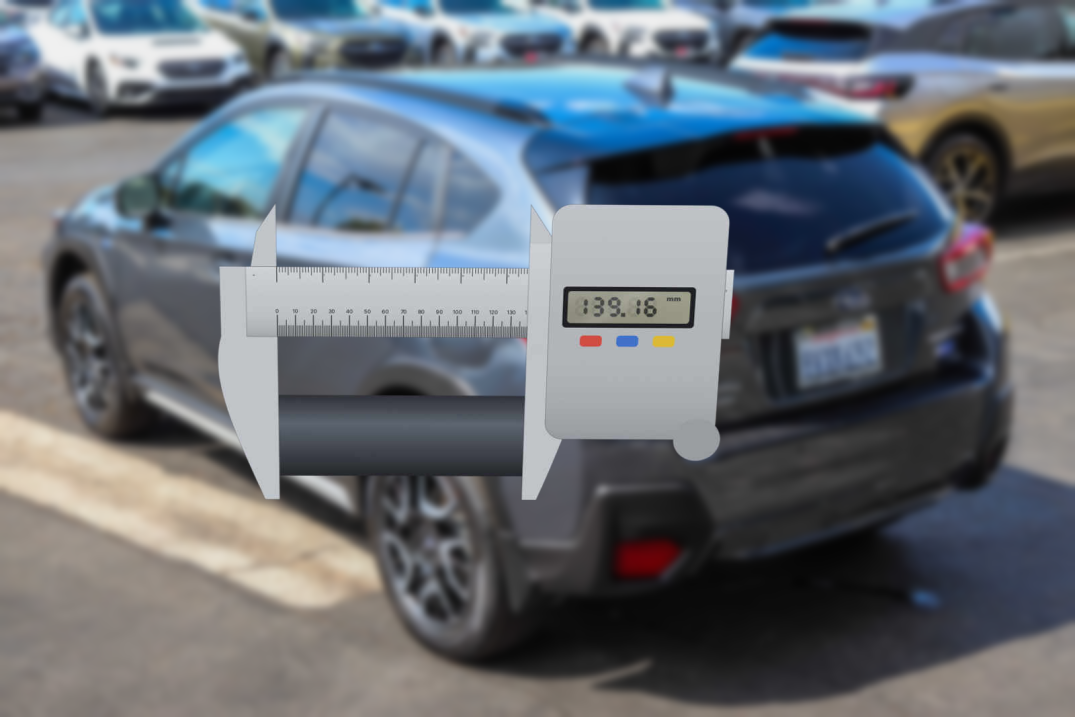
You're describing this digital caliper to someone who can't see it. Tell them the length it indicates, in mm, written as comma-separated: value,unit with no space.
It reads 139.16,mm
